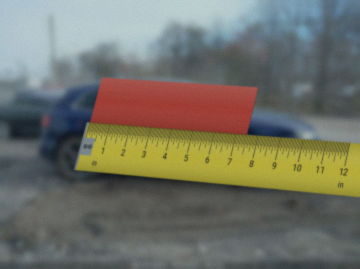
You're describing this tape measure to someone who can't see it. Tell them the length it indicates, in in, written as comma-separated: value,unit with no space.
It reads 7.5,in
